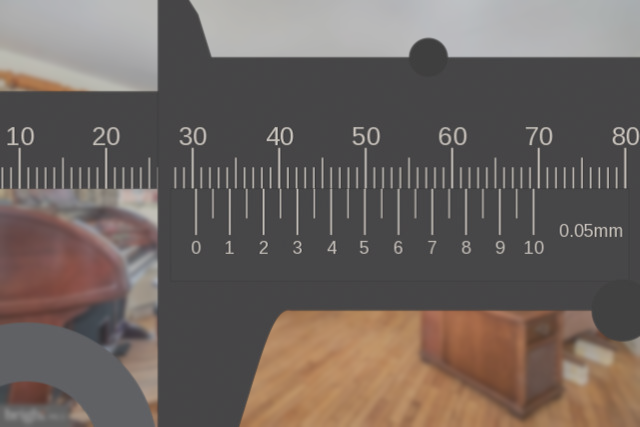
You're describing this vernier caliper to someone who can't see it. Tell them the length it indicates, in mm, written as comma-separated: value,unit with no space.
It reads 30.4,mm
